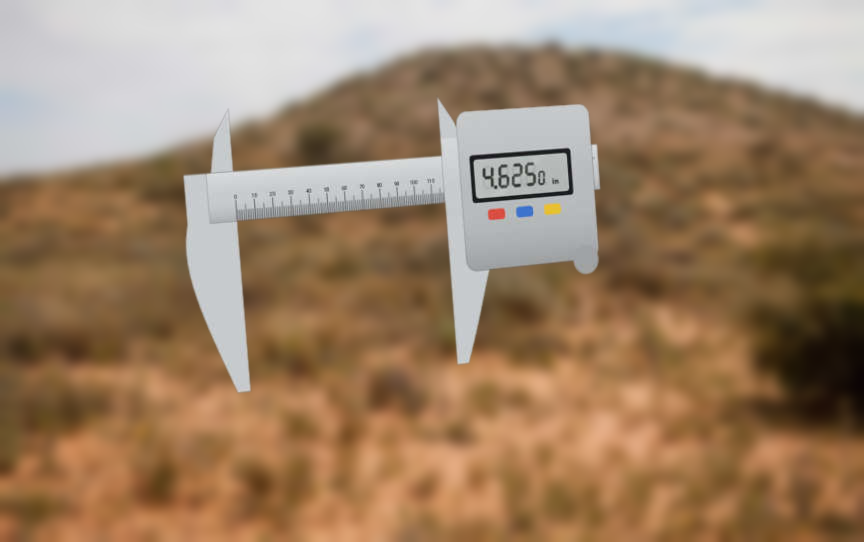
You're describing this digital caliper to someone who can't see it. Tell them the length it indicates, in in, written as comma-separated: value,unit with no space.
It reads 4.6250,in
